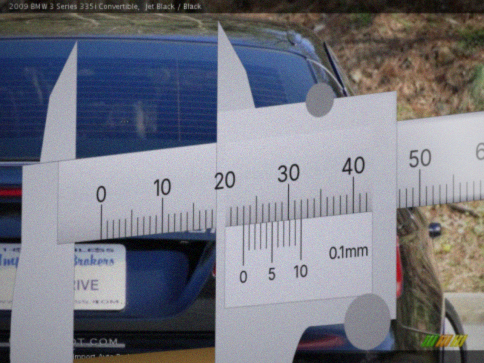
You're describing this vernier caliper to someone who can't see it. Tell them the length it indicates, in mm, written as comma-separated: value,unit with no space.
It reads 23.0,mm
